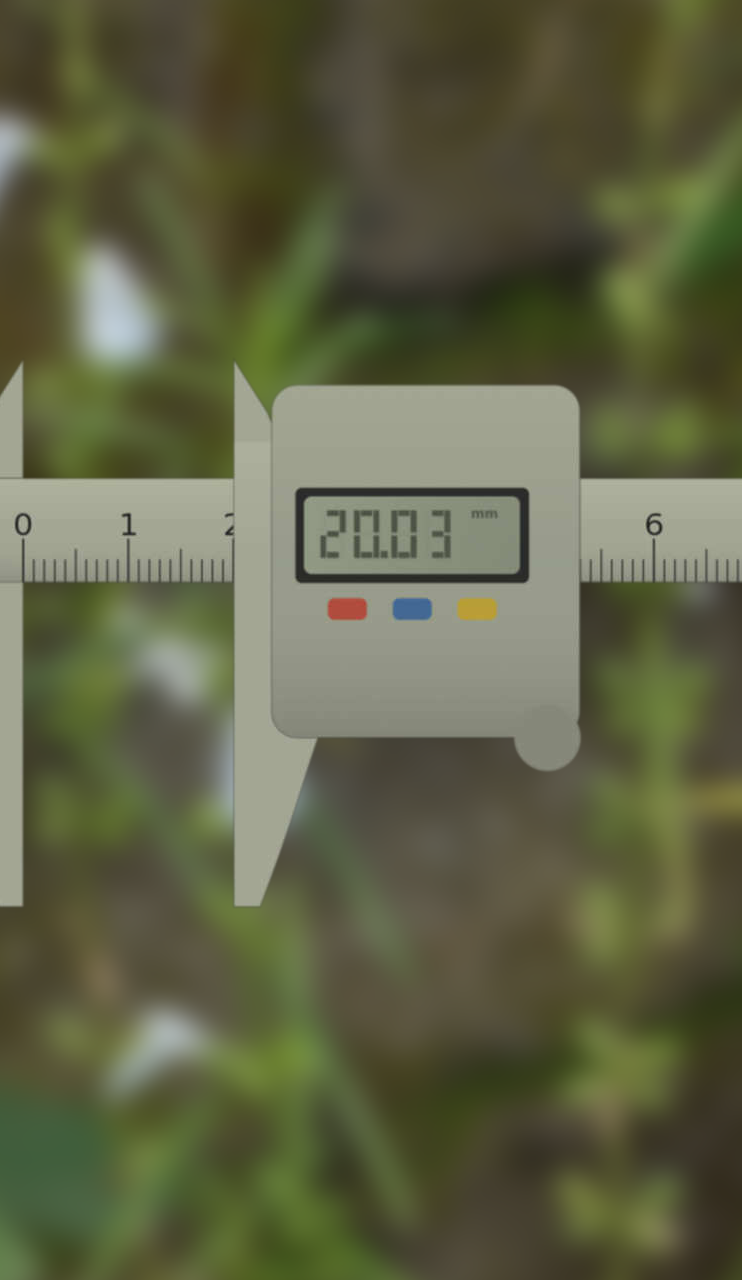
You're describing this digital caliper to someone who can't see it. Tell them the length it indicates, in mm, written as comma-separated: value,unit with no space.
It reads 20.03,mm
